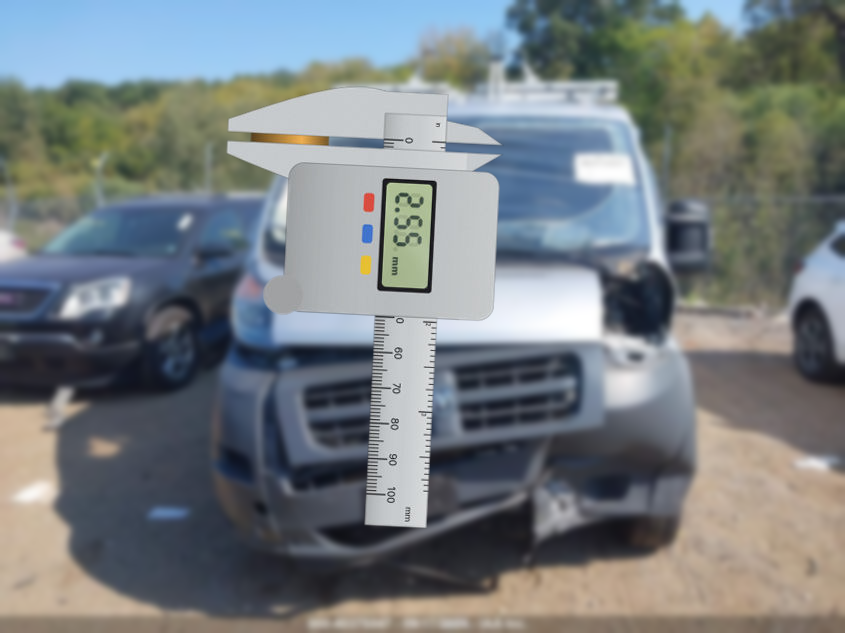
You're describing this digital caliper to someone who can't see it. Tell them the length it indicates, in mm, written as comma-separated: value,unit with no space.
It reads 2.55,mm
